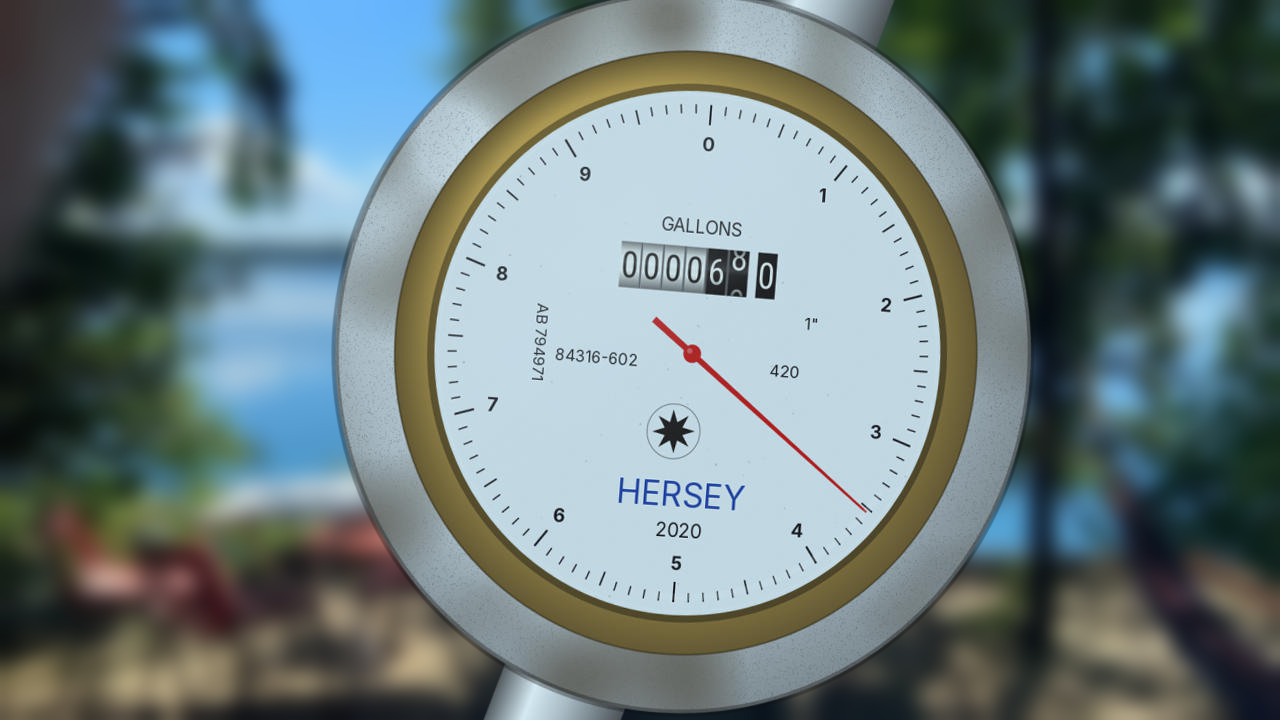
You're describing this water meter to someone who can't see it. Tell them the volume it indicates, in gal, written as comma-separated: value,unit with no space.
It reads 683.5,gal
